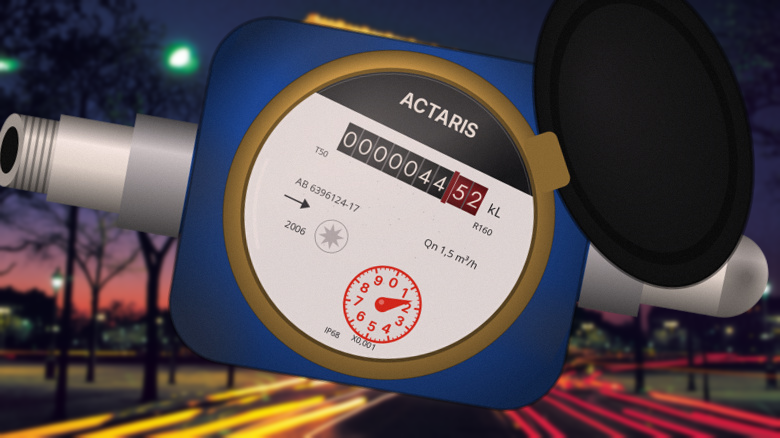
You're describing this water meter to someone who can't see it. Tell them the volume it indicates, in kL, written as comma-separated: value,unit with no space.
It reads 44.521,kL
